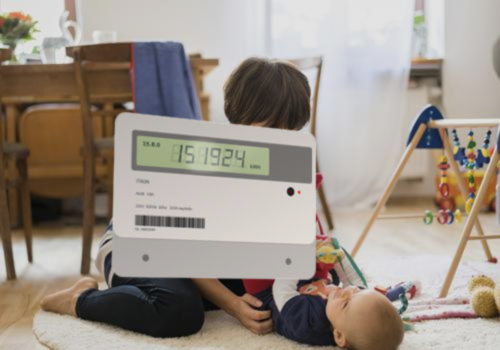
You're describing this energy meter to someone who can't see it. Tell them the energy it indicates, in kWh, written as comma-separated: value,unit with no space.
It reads 151924,kWh
